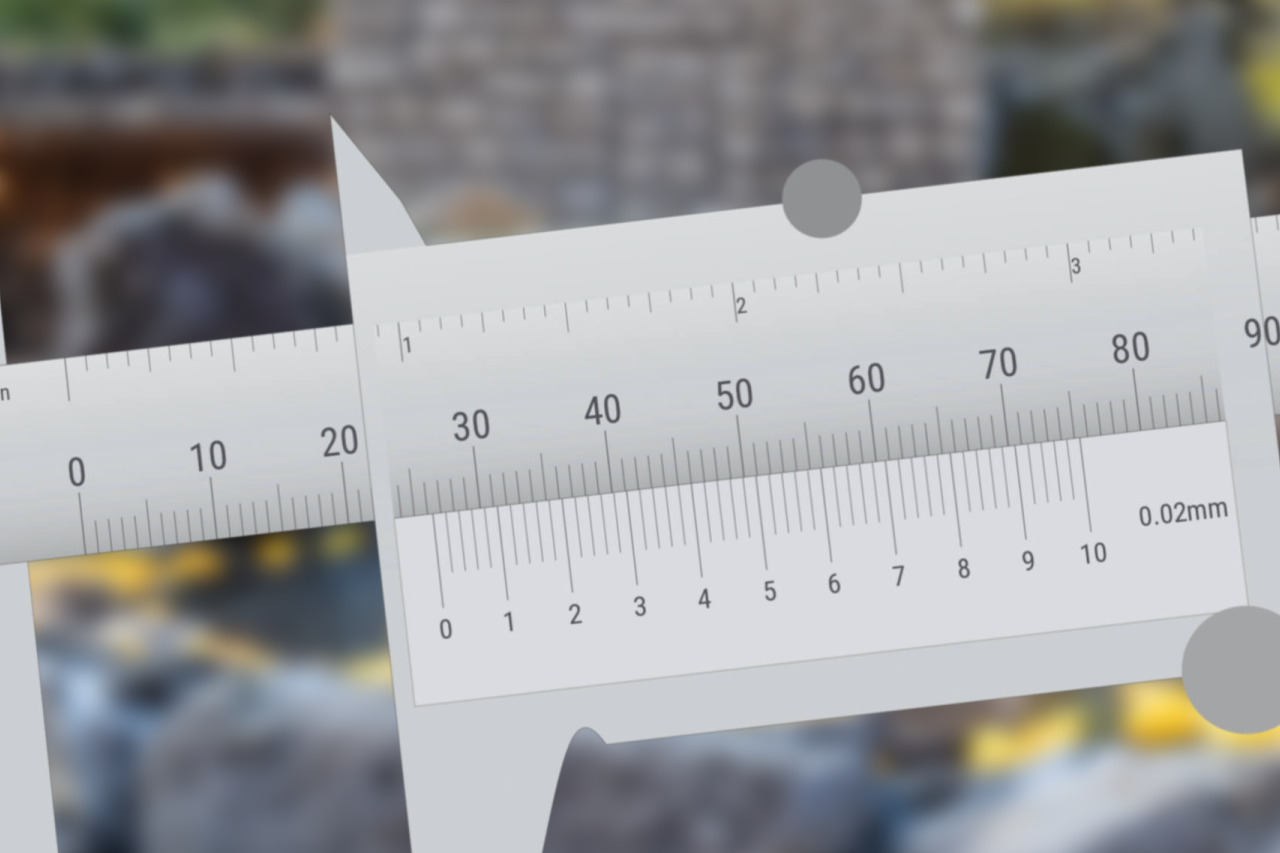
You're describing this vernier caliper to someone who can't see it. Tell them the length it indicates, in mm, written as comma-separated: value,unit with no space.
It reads 26.4,mm
